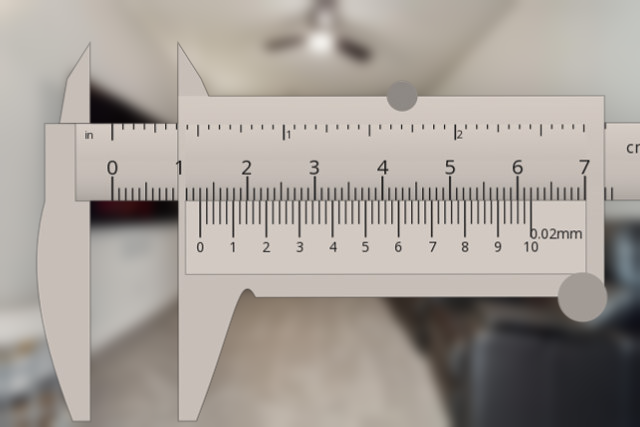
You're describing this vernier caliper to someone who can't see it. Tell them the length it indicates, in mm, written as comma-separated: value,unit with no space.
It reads 13.0,mm
